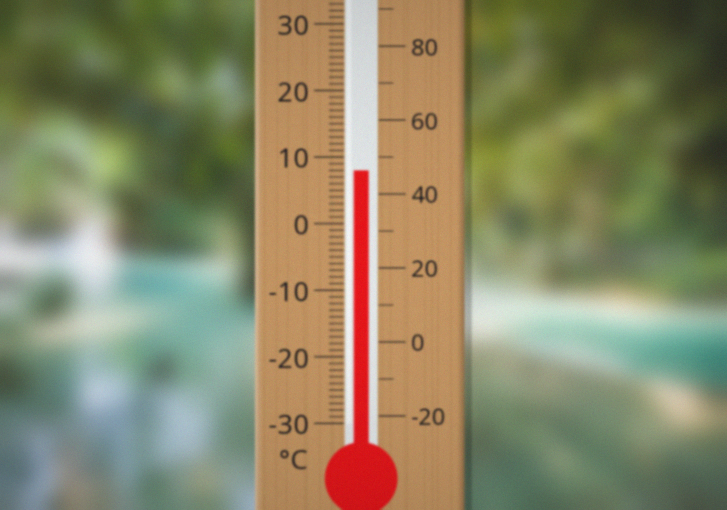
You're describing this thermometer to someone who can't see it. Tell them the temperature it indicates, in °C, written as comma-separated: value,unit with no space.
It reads 8,°C
